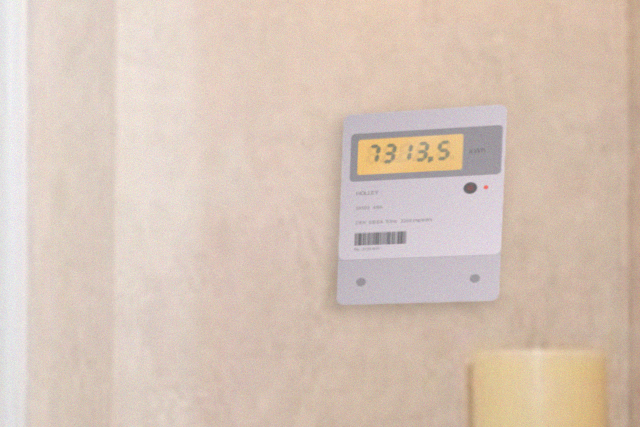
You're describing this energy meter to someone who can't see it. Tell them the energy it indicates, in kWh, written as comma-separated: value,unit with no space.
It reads 7313.5,kWh
